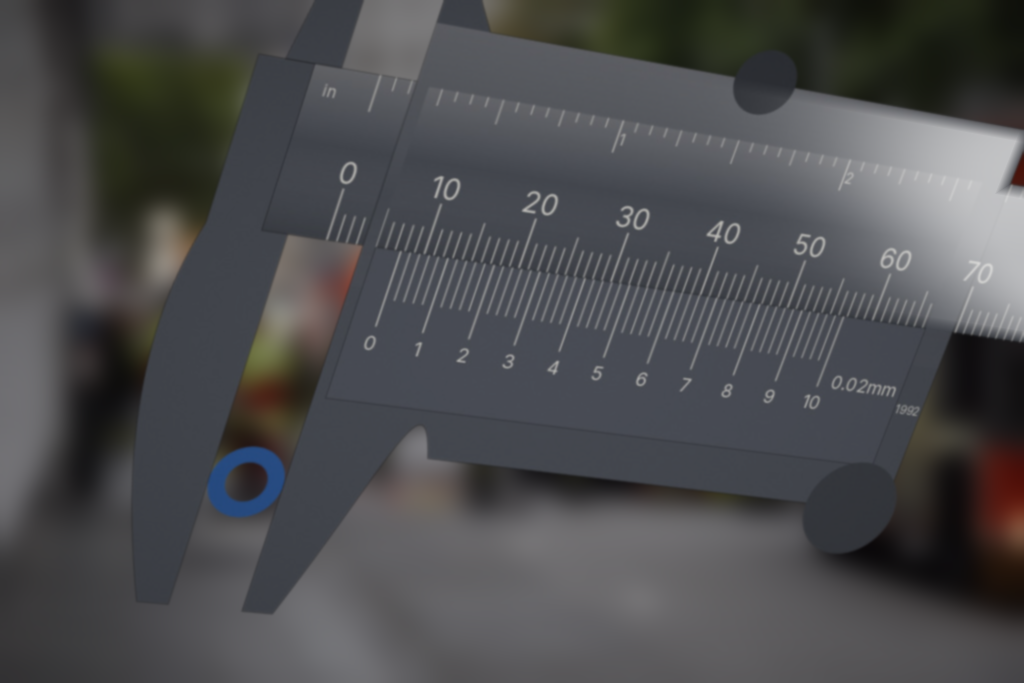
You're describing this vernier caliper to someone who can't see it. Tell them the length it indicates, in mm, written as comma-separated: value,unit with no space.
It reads 7.6,mm
